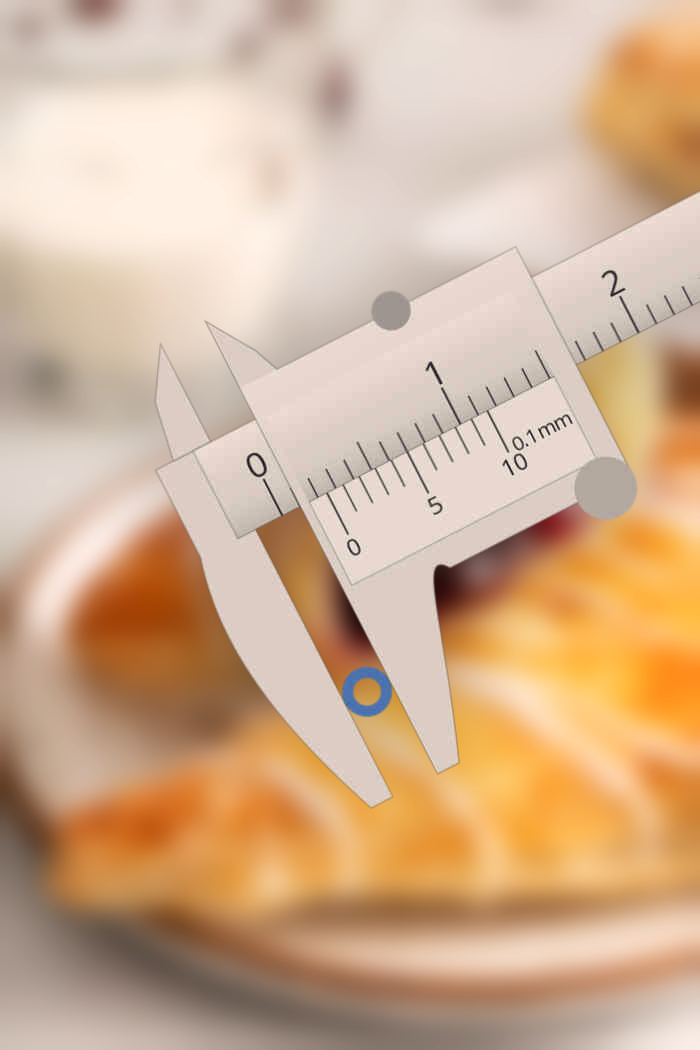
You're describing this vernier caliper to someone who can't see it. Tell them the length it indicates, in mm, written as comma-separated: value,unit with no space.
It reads 2.5,mm
